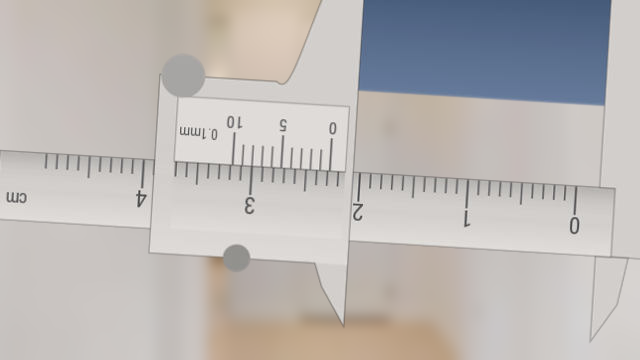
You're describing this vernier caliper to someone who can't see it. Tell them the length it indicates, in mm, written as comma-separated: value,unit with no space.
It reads 22.8,mm
